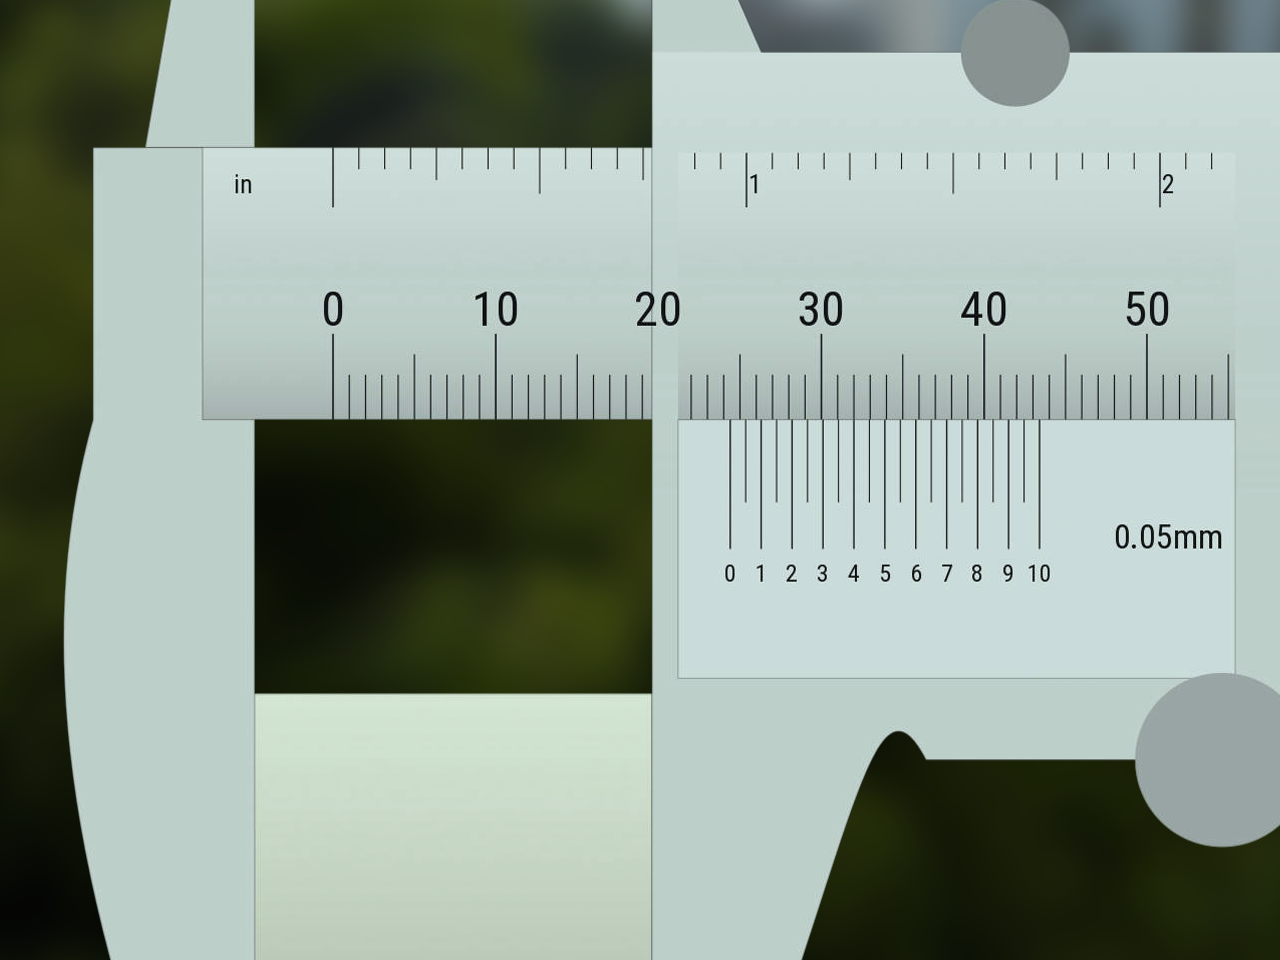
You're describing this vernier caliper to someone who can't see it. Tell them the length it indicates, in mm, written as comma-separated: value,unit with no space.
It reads 24.4,mm
